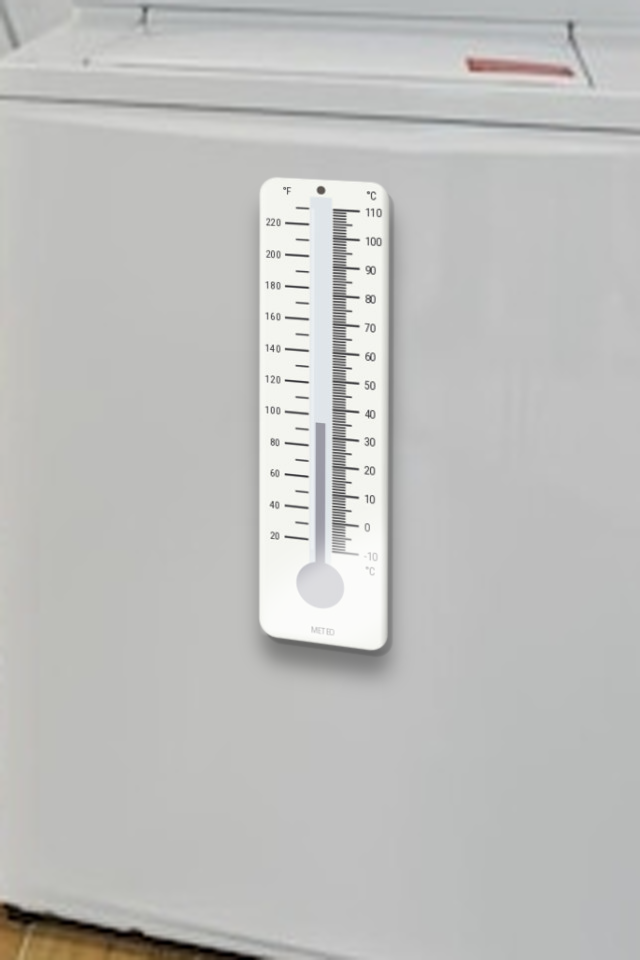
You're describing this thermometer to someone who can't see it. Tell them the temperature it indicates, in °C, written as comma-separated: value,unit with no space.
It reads 35,°C
